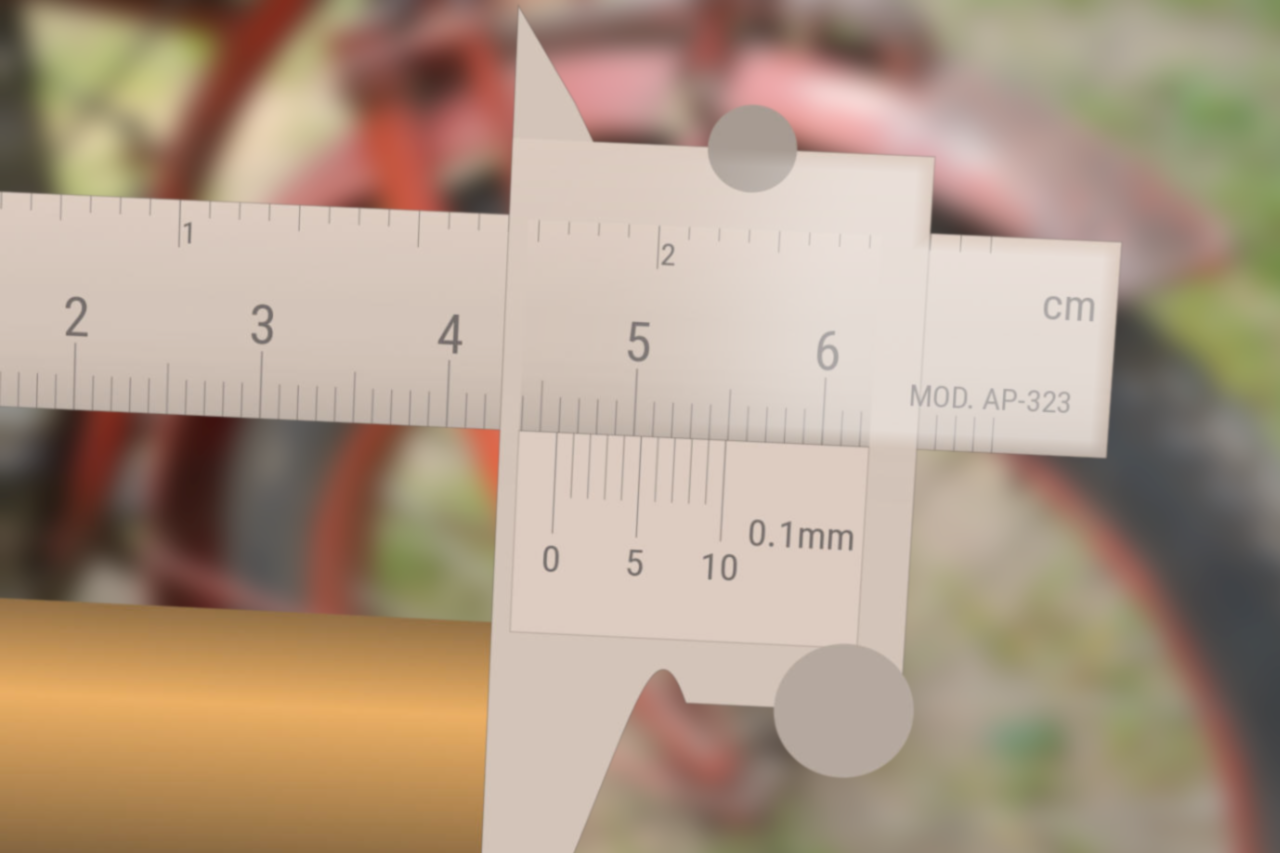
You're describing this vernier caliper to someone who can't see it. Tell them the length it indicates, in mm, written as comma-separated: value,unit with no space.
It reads 45.9,mm
